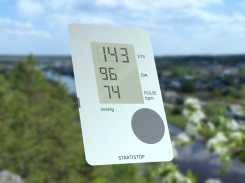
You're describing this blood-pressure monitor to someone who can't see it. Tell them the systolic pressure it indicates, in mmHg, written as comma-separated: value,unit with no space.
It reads 143,mmHg
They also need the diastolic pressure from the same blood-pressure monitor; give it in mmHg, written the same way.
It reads 96,mmHg
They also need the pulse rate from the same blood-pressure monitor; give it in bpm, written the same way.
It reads 74,bpm
